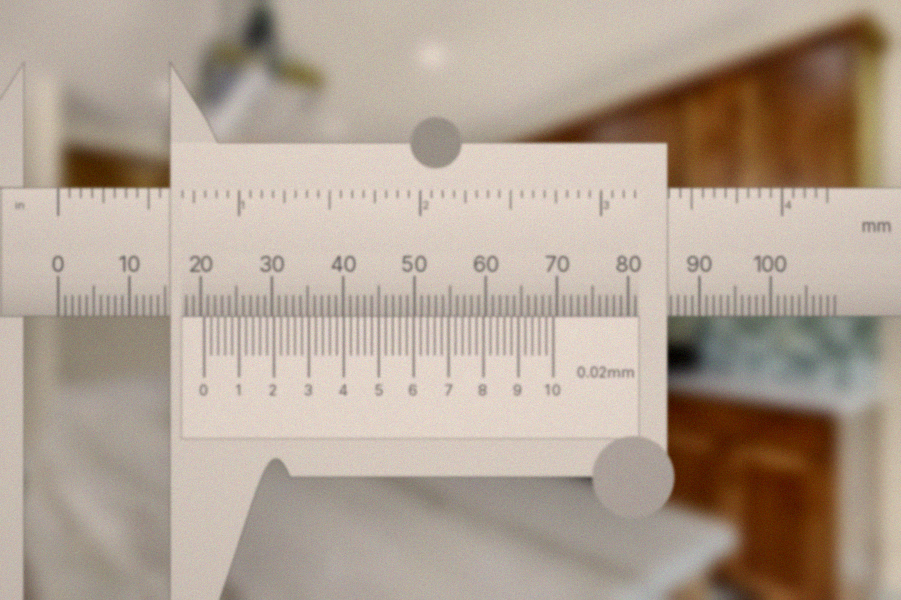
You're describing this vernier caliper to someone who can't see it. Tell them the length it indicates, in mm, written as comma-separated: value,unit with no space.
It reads 20.5,mm
